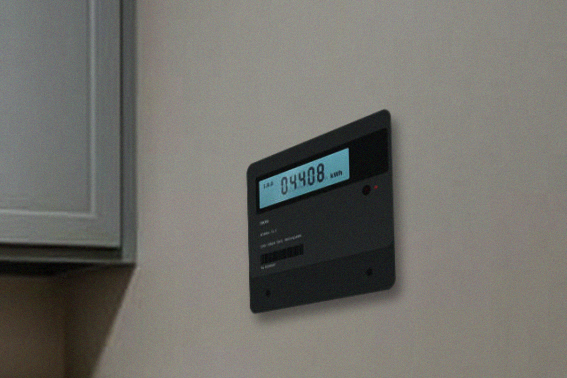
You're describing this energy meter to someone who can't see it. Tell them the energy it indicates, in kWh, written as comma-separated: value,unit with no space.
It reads 4408,kWh
